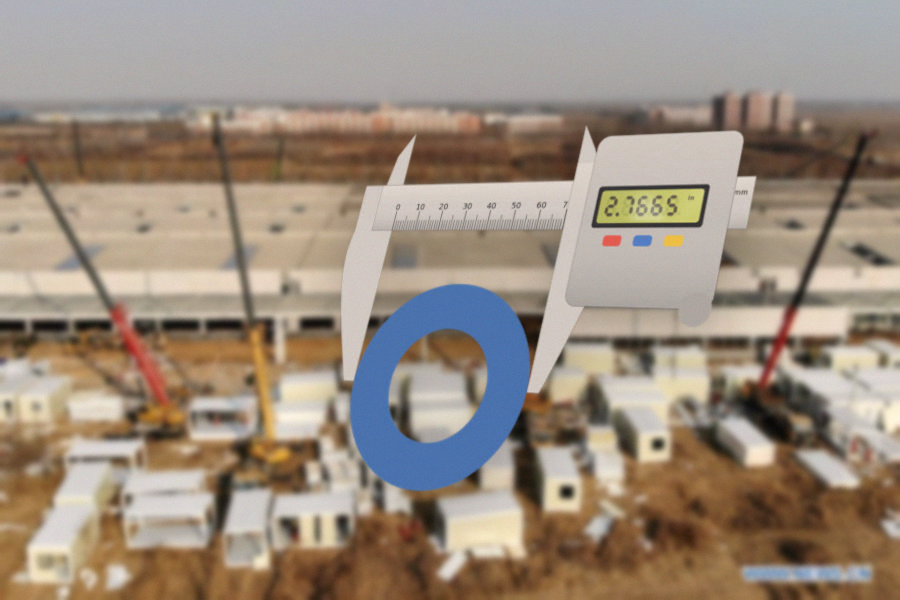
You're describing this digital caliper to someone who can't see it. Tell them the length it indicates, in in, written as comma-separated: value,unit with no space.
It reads 2.7665,in
